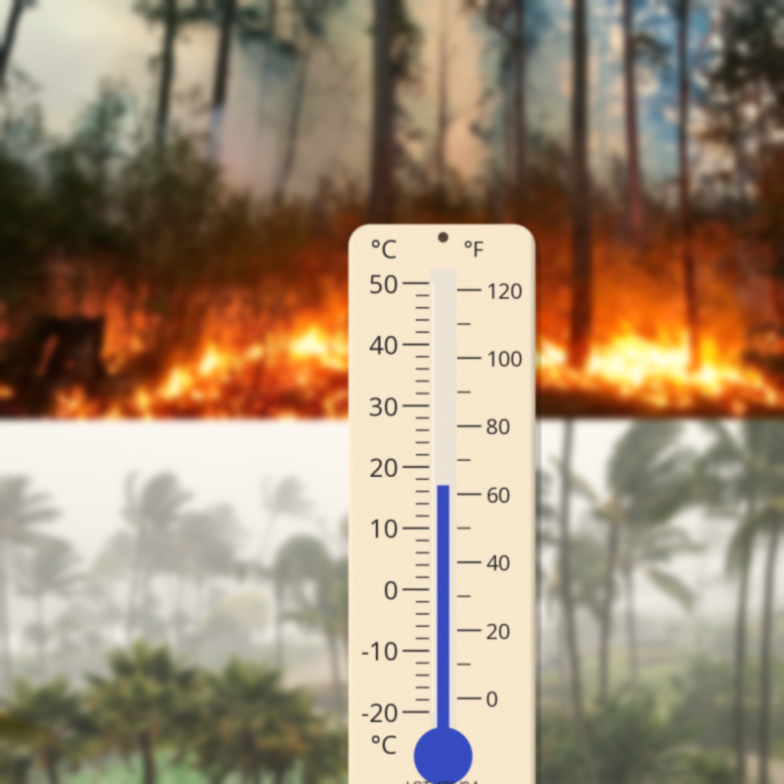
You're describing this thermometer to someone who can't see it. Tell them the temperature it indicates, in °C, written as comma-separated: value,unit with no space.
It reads 17,°C
